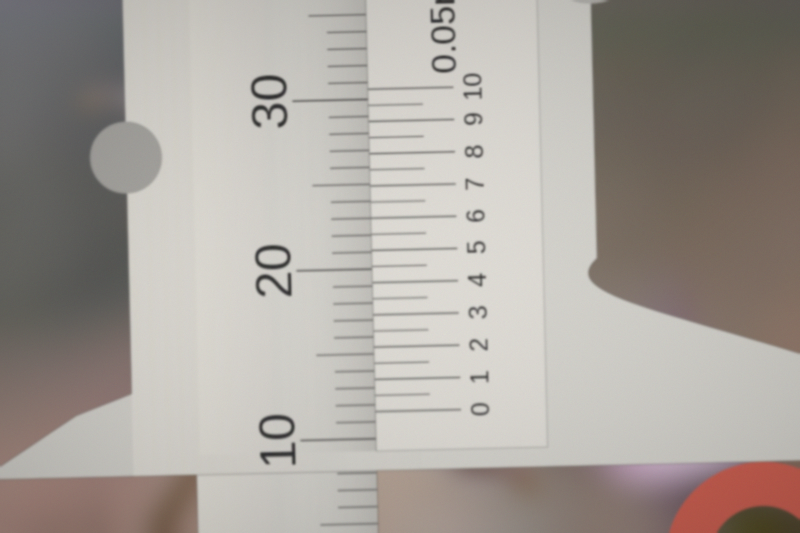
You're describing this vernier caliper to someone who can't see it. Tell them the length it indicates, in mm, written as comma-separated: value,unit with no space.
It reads 11.6,mm
